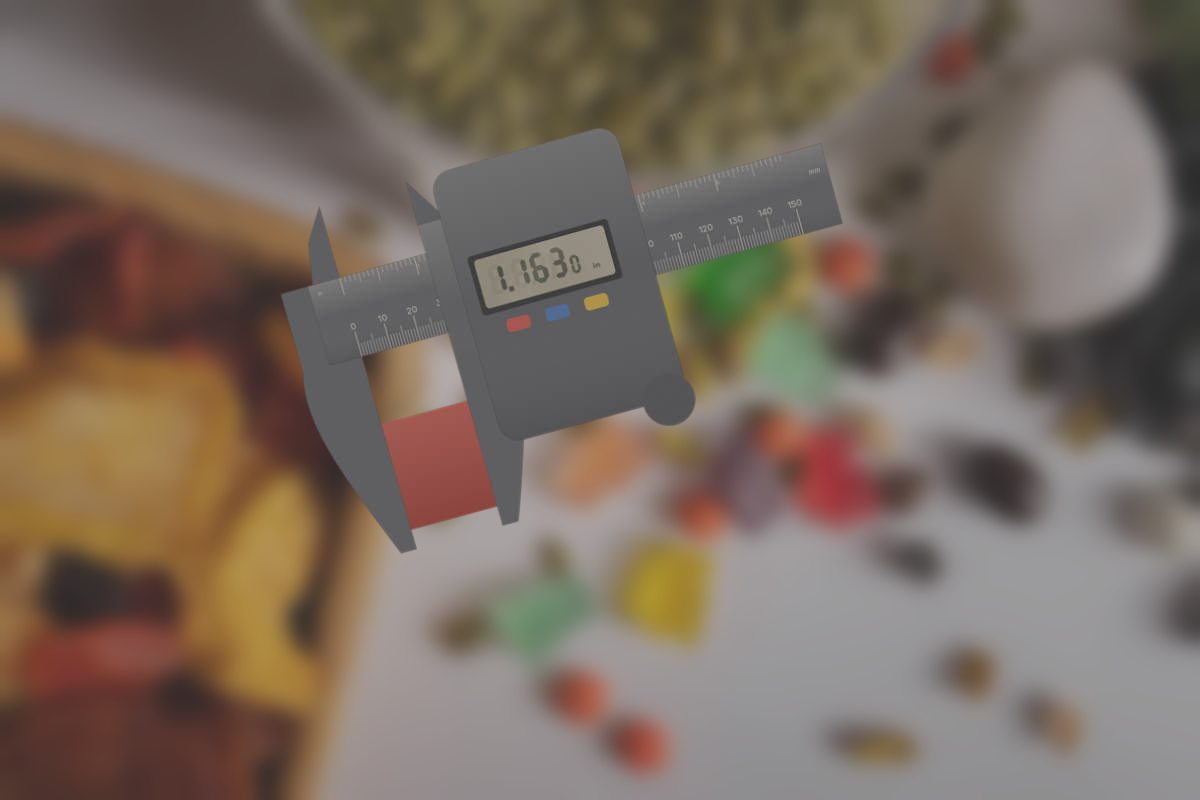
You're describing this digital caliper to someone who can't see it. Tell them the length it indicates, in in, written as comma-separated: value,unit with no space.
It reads 1.1630,in
